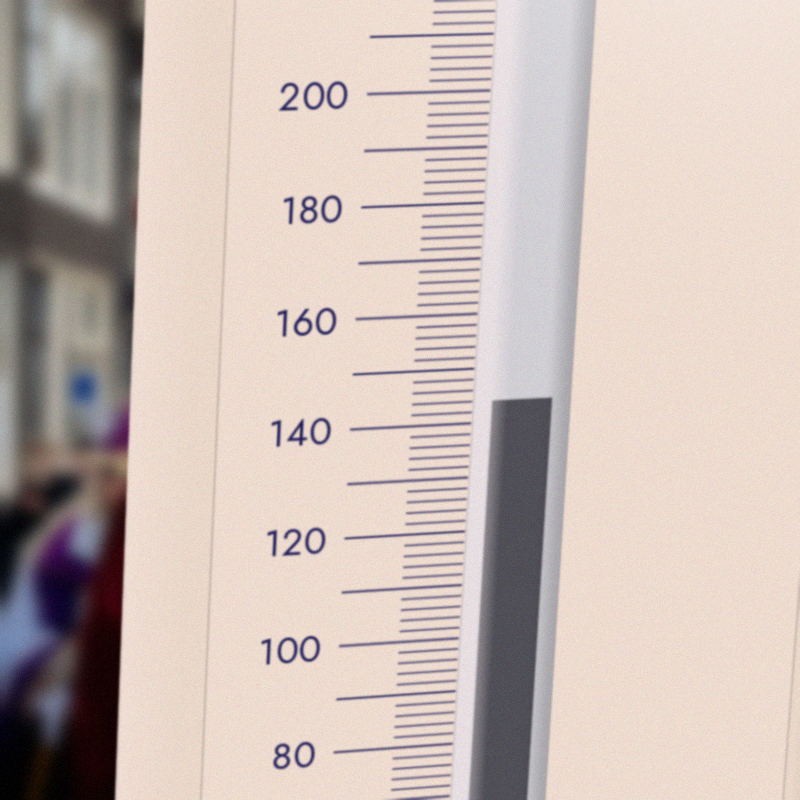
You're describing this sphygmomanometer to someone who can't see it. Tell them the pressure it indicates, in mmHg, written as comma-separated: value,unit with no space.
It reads 144,mmHg
